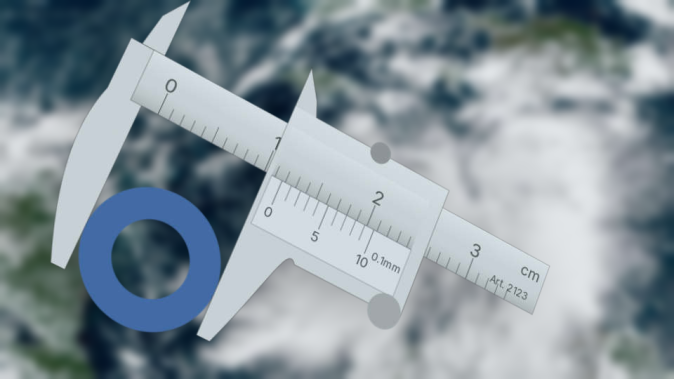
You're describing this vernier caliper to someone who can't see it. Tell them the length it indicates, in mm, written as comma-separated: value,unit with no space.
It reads 11.7,mm
